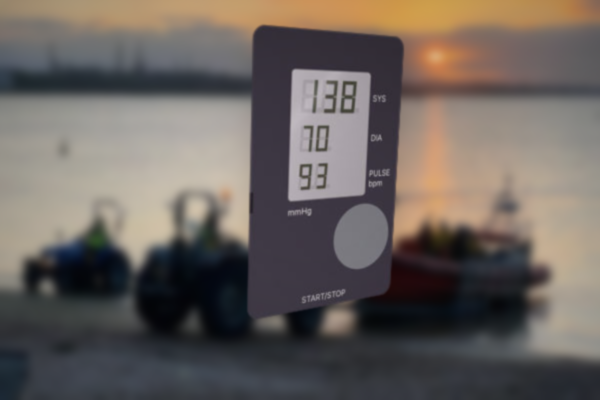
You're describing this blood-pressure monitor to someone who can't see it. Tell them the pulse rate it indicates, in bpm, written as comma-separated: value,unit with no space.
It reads 93,bpm
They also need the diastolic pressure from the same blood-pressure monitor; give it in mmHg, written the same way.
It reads 70,mmHg
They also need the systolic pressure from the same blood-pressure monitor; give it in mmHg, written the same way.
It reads 138,mmHg
